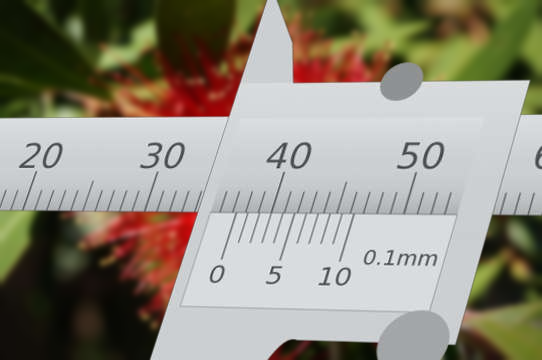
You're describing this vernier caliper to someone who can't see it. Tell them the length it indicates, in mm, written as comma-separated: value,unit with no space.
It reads 37.3,mm
